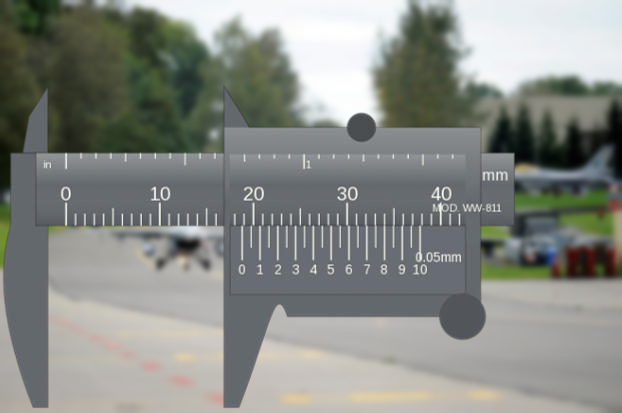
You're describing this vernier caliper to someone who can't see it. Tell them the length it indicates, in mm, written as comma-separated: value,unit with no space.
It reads 18.8,mm
